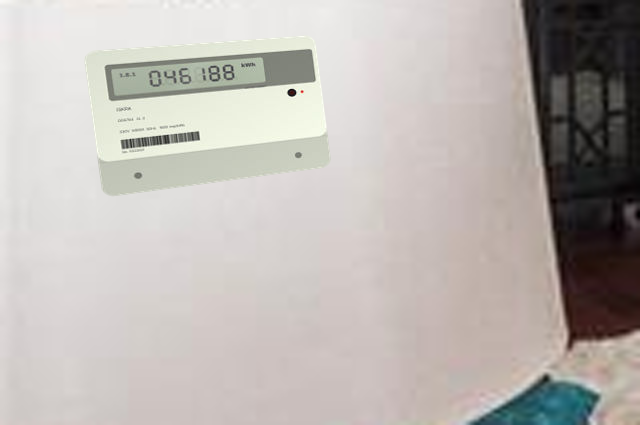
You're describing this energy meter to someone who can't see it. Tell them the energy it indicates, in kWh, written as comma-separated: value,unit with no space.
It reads 46188,kWh
